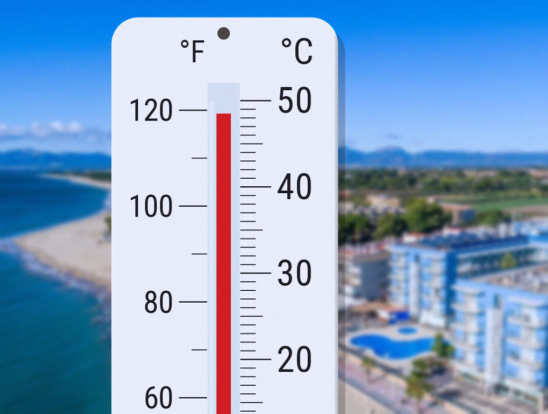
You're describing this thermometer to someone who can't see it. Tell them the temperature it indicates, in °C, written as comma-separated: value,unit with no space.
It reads 48.5,°C
